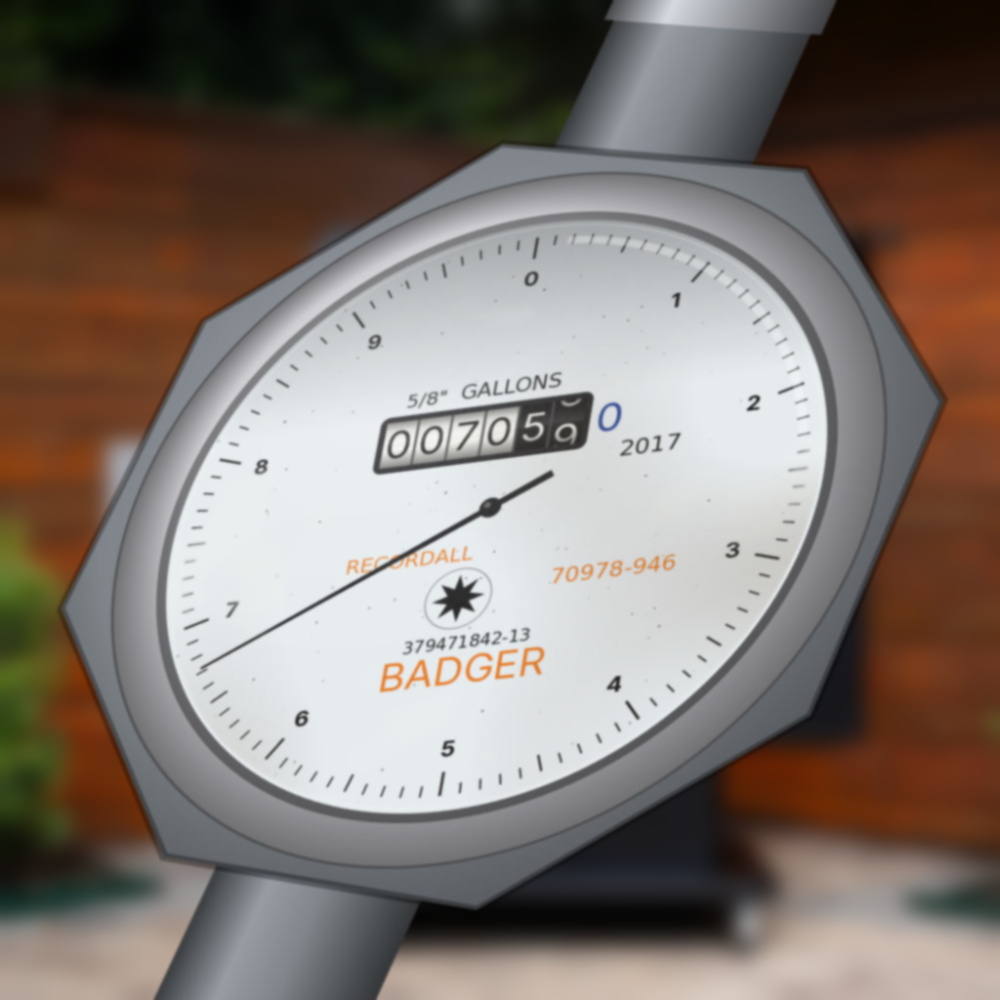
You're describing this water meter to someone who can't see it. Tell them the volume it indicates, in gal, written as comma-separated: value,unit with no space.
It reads 70586.7,gal
